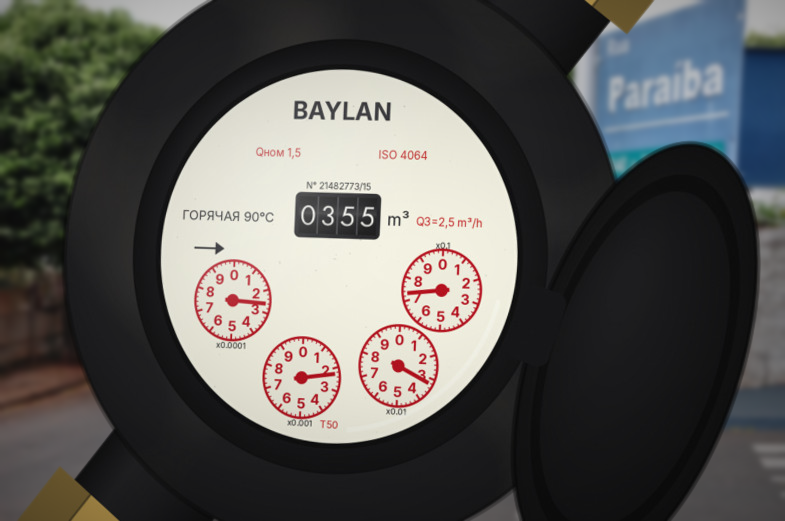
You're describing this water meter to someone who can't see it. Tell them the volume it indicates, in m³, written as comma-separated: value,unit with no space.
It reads 355.7322,m³
